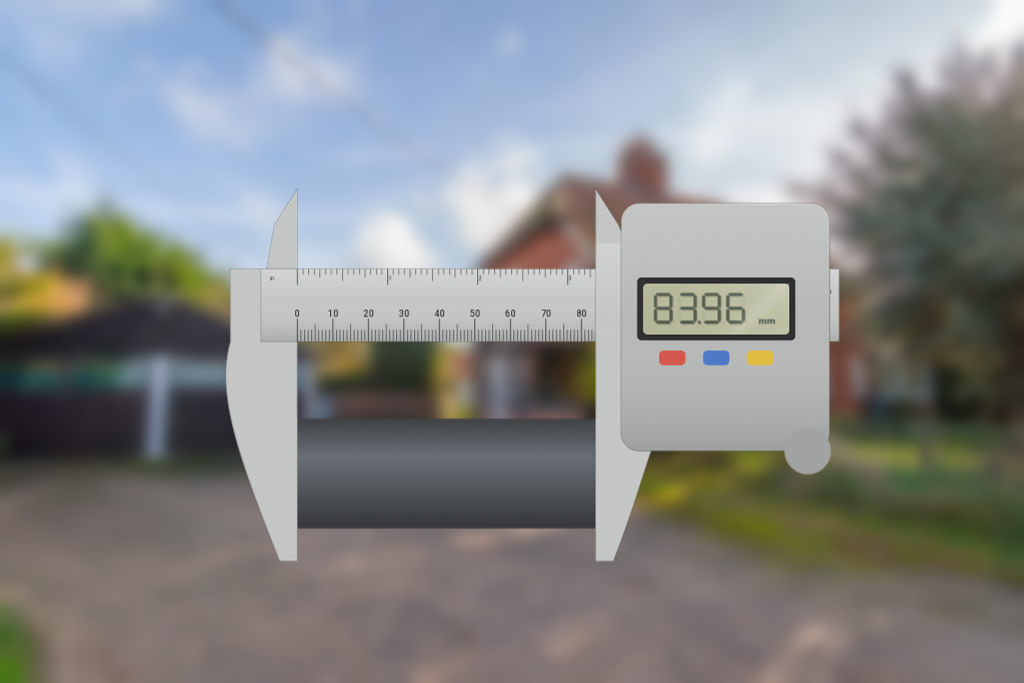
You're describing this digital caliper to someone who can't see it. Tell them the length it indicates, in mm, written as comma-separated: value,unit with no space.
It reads 83.96,mm
